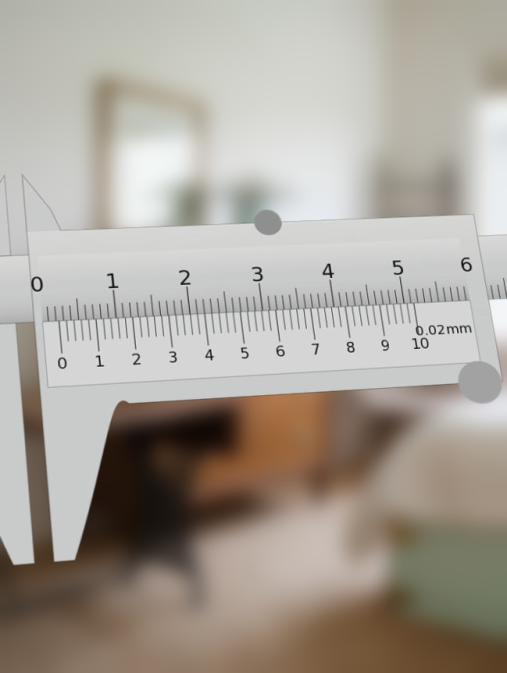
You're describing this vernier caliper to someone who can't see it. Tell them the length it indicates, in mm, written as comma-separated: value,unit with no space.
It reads 2.4,mm
